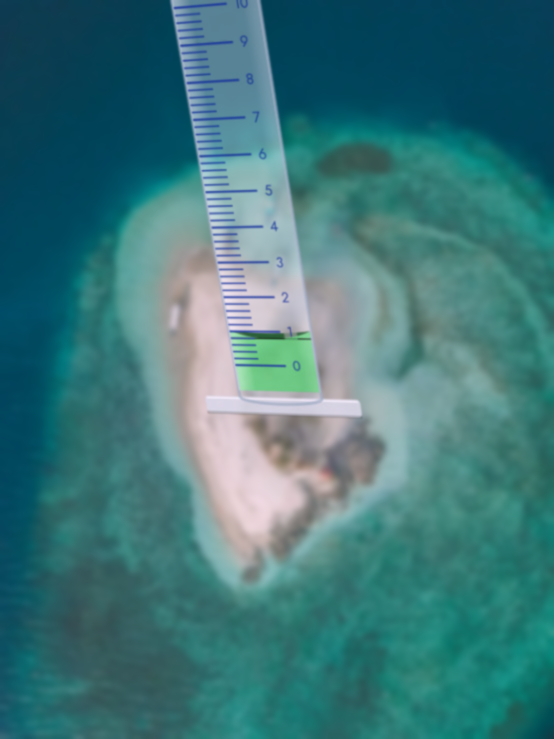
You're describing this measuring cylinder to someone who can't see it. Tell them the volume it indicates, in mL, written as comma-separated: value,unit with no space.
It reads 0.8,mL
